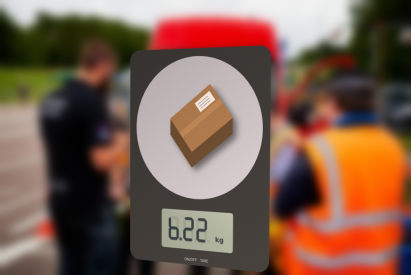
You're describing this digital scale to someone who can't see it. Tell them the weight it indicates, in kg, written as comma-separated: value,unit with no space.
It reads 6.22,kg
